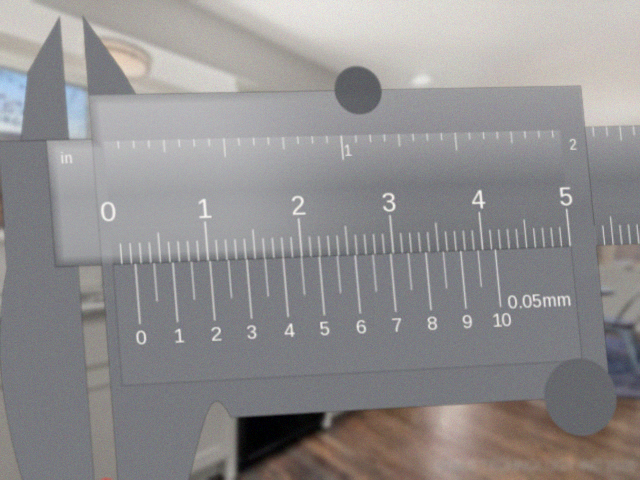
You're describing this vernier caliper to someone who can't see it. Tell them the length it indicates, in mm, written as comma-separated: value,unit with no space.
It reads 2.4,mm
